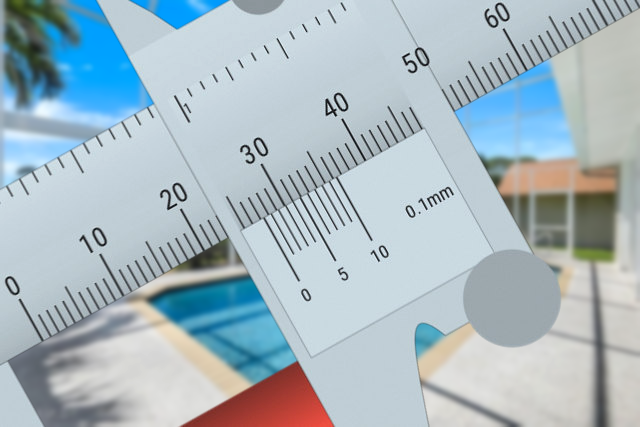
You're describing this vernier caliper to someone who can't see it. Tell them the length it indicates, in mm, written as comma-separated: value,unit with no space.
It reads 27.4,mm
